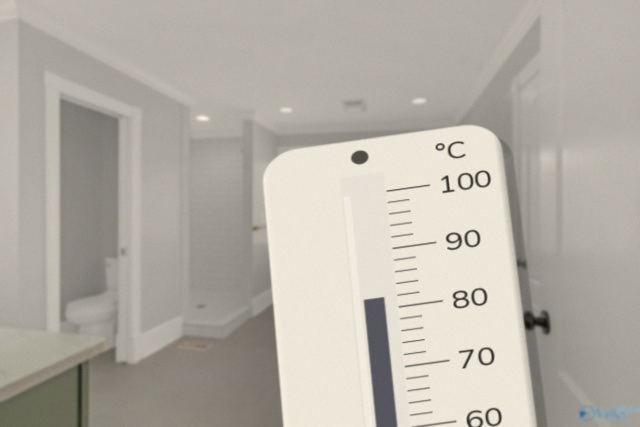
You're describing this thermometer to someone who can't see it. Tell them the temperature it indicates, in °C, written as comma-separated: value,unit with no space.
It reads 82,°C
